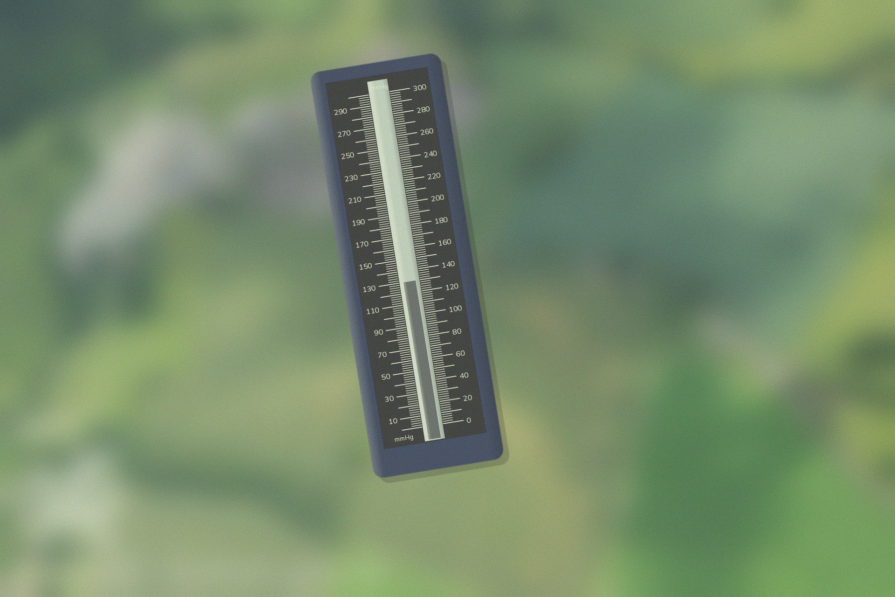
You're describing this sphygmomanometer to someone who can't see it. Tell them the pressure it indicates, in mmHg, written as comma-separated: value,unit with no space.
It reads 130,mmHg
